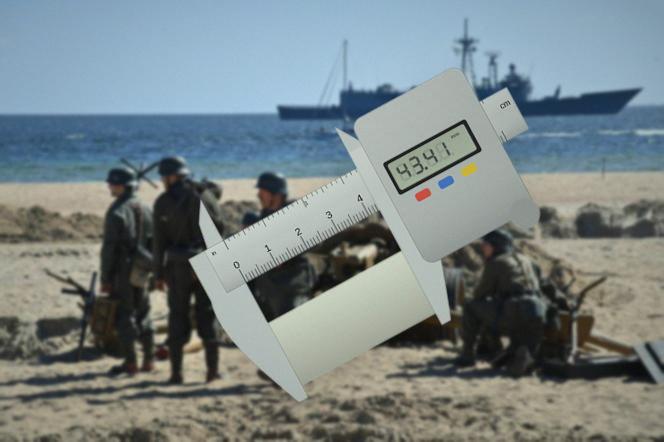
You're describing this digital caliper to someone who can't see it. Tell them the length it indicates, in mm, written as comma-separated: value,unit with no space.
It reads 43.41,mm
